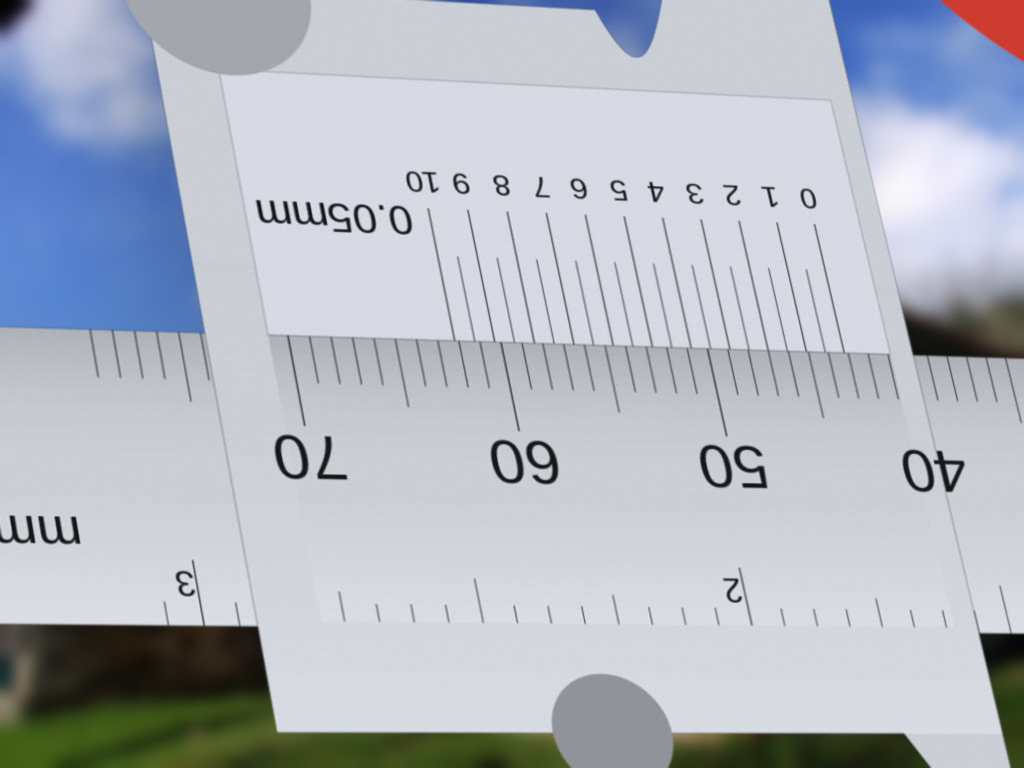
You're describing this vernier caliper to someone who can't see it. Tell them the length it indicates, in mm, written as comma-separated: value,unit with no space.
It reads 43.2,mm
